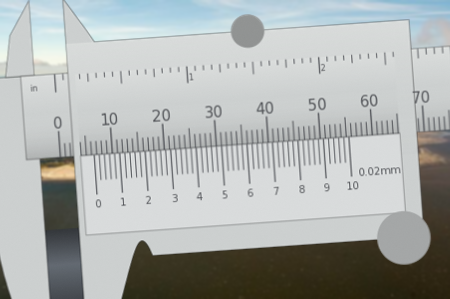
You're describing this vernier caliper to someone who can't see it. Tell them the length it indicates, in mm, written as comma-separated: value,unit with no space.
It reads 6.5,mm
